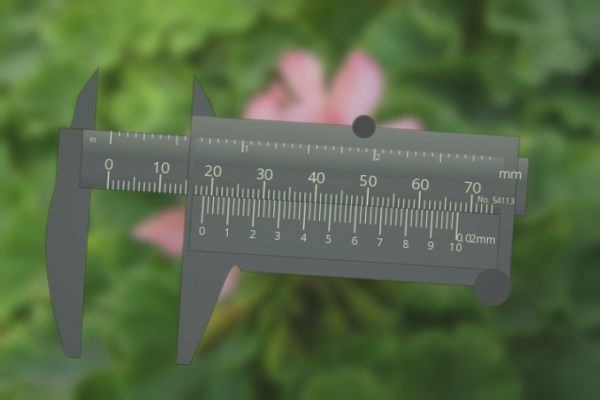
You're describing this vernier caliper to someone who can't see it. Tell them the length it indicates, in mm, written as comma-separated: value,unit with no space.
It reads 18.5,mm
